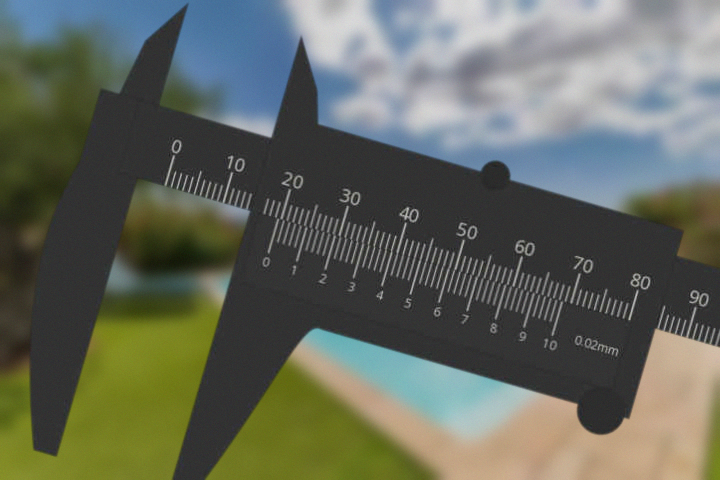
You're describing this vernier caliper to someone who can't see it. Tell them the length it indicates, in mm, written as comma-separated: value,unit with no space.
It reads 19.5,mm
